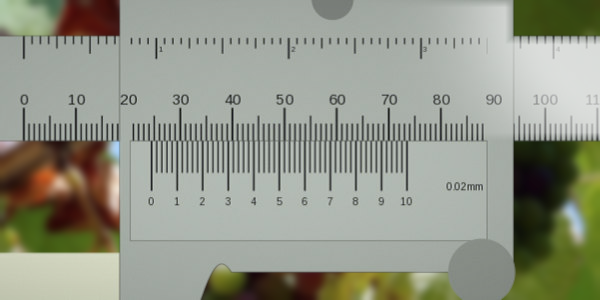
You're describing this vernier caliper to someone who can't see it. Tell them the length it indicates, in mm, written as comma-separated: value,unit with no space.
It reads 24.5,mm
